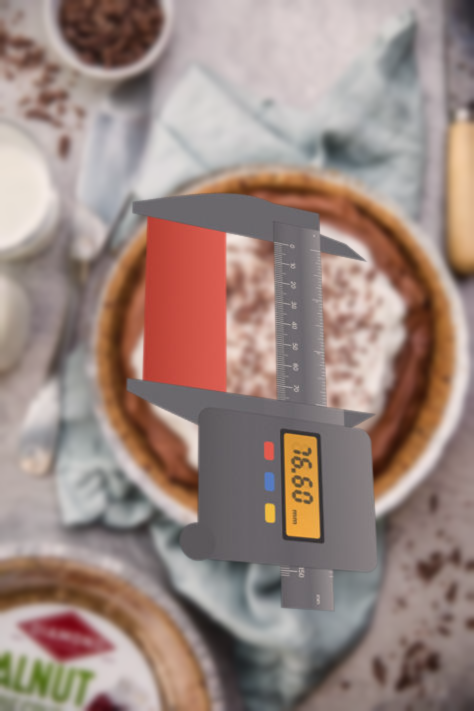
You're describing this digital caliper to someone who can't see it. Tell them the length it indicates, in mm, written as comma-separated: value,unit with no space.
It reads 76.60,mm
